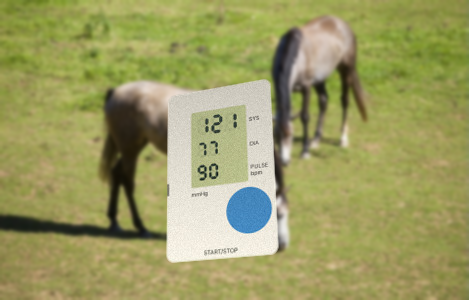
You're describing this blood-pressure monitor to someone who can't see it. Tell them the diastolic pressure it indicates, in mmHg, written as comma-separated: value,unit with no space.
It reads 77,mmHg
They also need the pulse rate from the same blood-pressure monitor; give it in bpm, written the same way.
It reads 90,bpm
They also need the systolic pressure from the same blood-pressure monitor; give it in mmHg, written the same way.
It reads 121,mmHg
